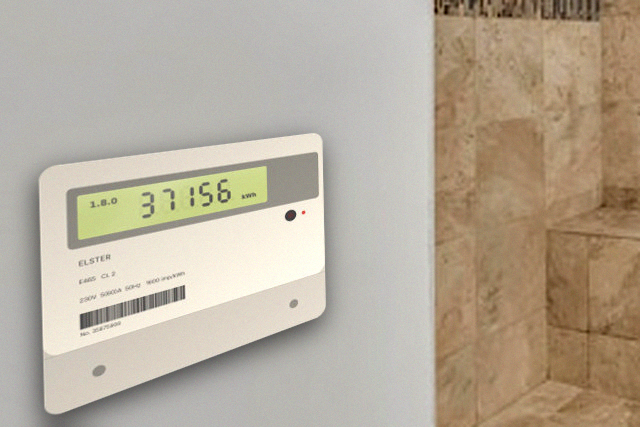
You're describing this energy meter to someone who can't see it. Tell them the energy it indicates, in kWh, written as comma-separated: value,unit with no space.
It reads 37156,kWh
